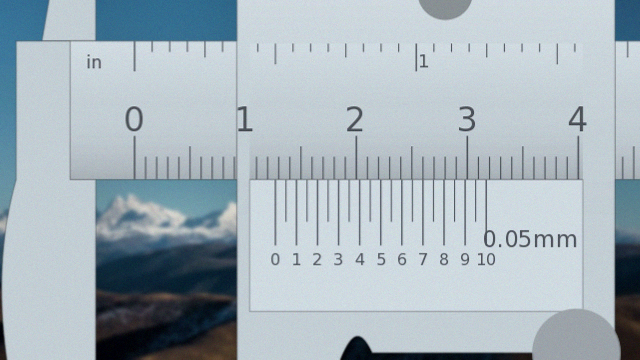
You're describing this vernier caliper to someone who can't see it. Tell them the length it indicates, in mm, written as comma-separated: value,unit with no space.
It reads 12.7,mm
